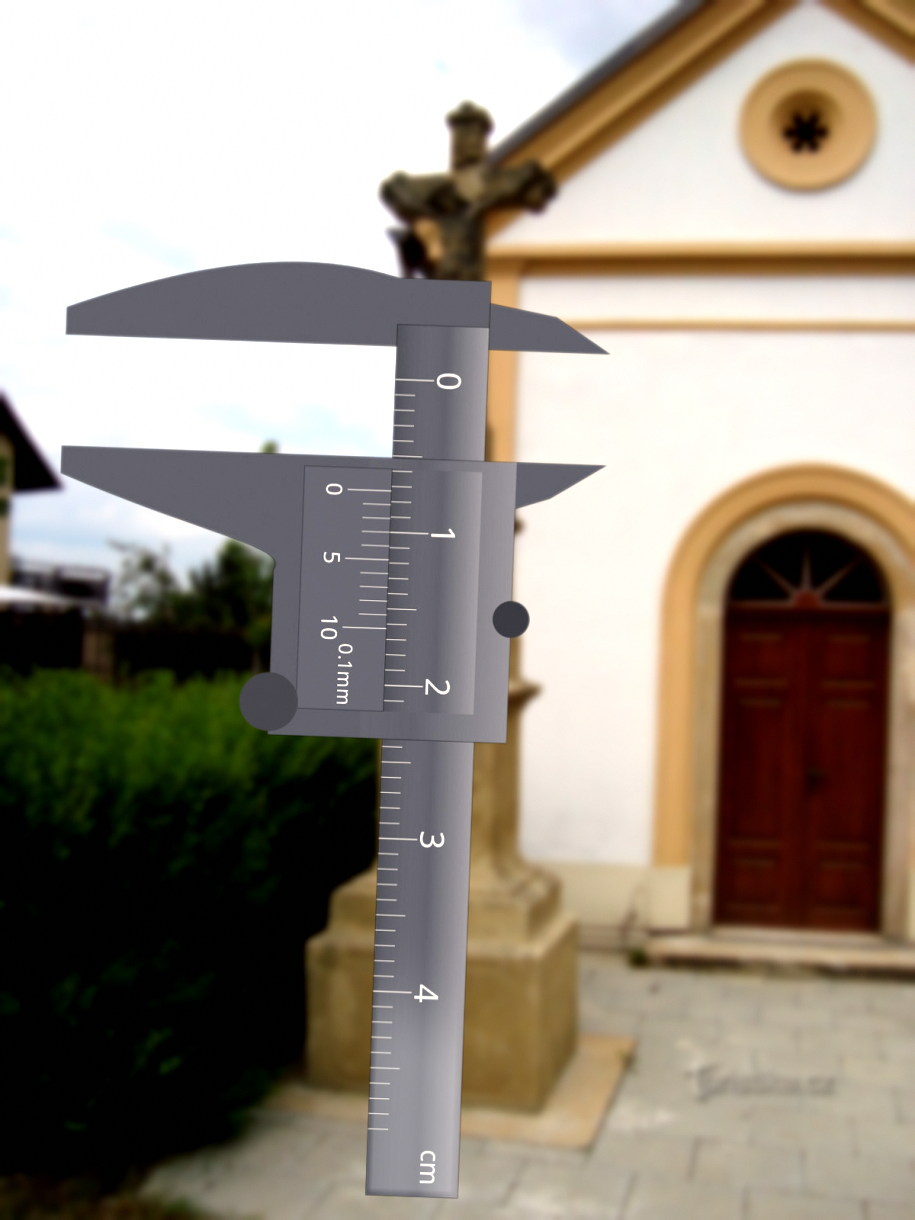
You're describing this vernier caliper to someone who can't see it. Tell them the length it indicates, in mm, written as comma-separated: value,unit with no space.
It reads 7.3,mm
